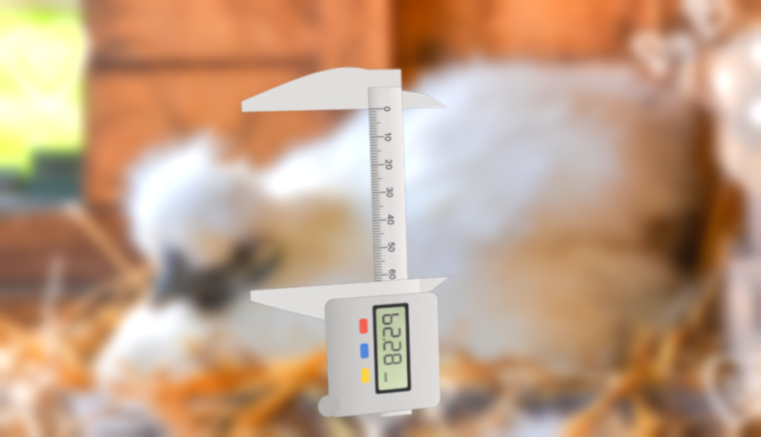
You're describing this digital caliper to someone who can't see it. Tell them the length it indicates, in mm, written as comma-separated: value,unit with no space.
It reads 62.28,mm
